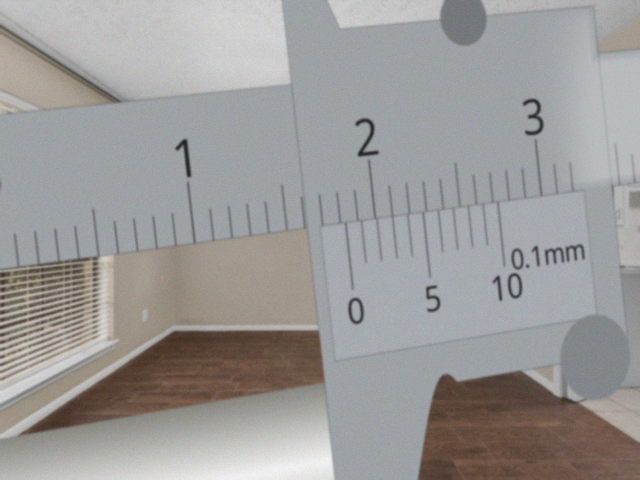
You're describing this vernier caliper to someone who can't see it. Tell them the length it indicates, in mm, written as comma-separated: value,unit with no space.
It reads 18.3,mm
